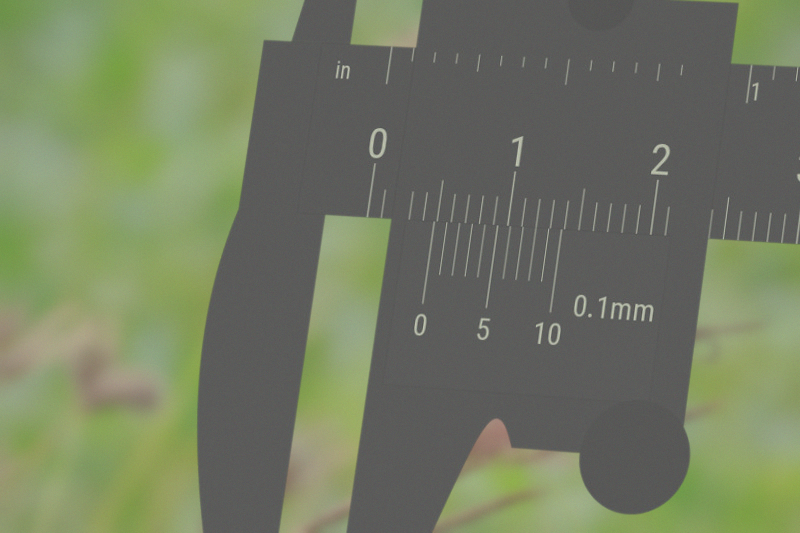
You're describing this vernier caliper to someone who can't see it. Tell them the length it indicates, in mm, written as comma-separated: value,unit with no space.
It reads 4.8,mm
